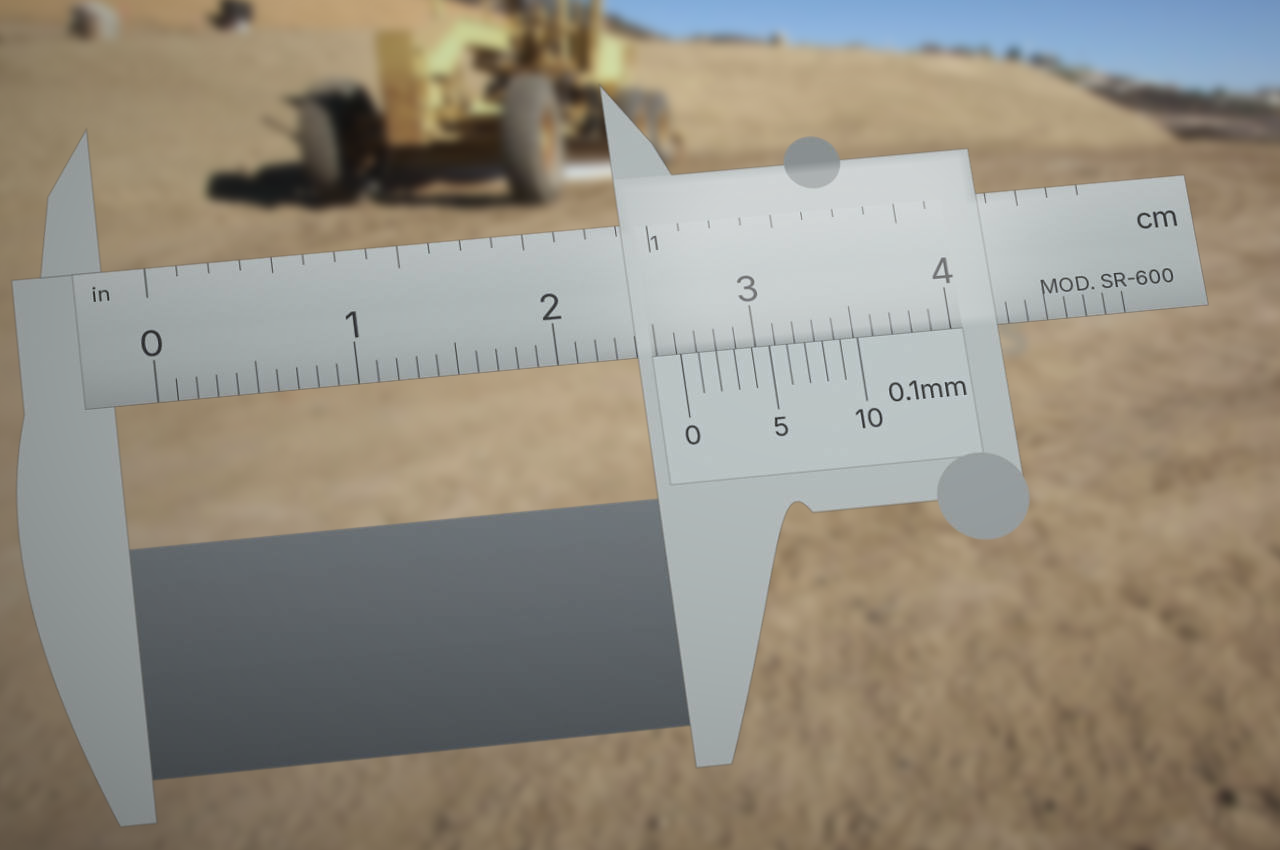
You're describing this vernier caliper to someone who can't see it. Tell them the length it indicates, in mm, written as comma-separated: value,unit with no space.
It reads 26.2,mm
